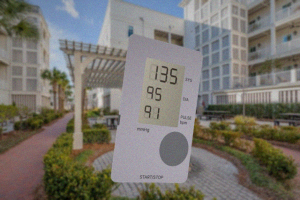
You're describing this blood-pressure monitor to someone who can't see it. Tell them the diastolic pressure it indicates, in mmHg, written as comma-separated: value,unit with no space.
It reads 95,mmHg
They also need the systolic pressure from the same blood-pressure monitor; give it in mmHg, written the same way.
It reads 135,mmHg
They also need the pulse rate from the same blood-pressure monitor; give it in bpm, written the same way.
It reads 91,bpm
